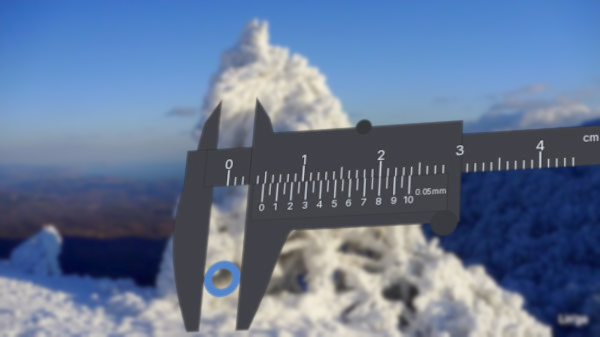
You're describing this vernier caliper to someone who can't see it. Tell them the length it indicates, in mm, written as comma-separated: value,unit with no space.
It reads 4.8,mm
